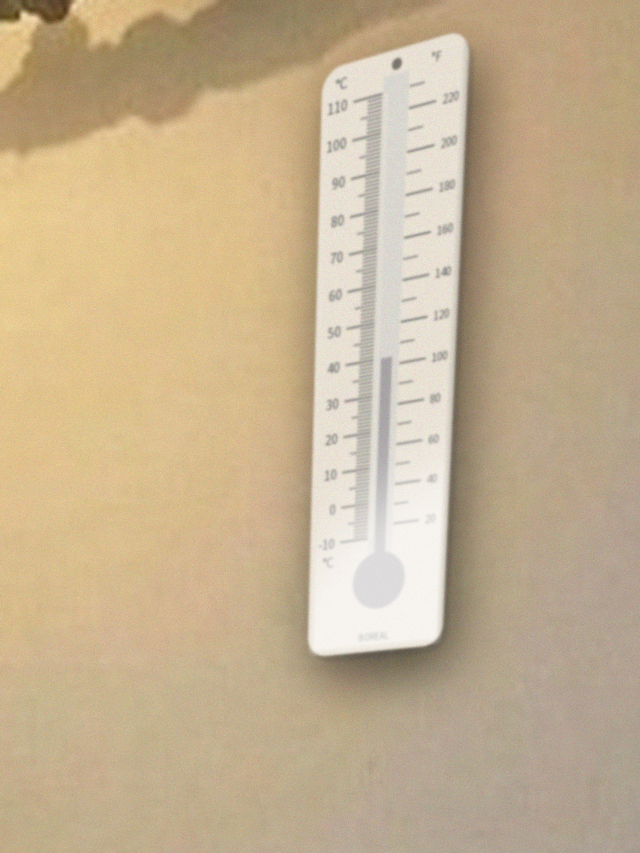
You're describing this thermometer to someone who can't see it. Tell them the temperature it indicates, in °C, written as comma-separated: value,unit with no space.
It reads 40,°C
